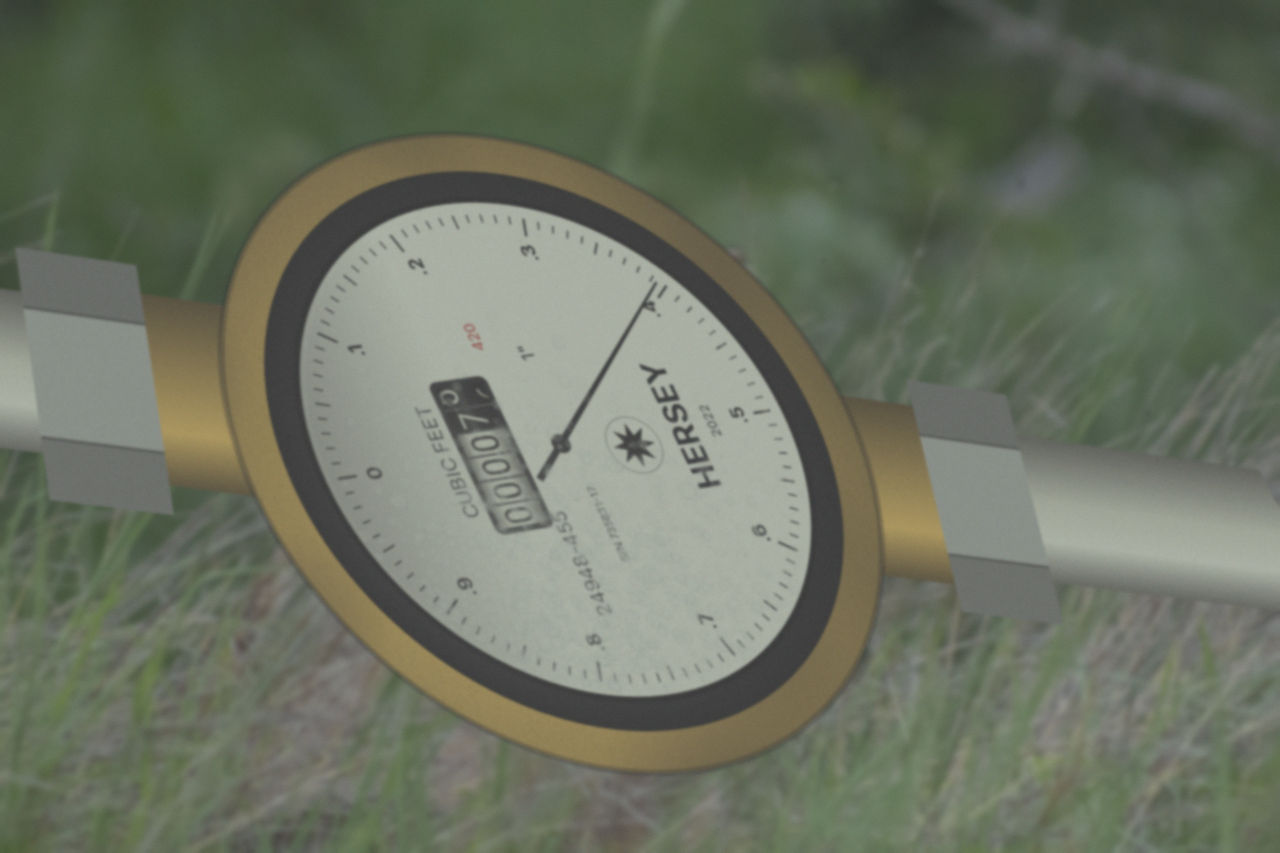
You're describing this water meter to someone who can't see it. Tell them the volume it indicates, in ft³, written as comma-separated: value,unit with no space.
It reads 75.39,ft³
